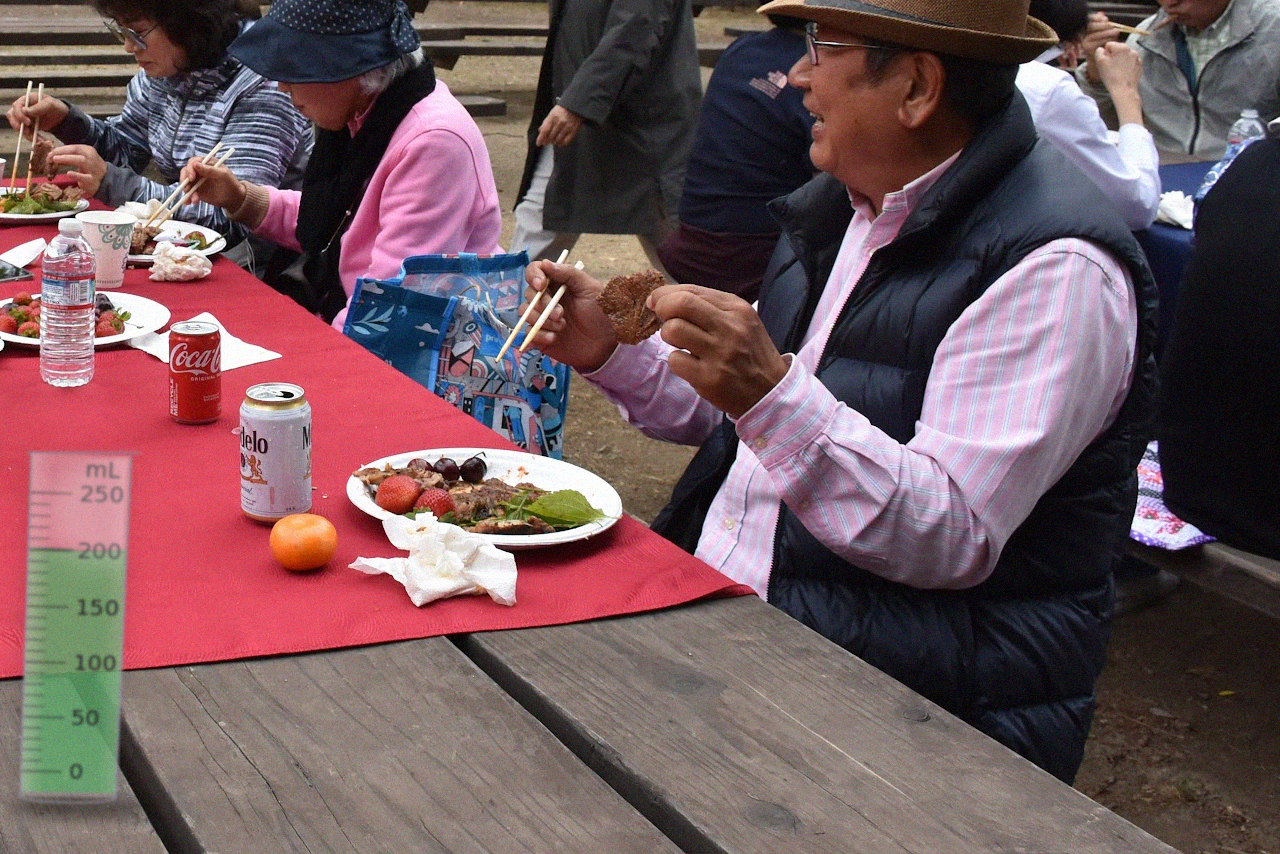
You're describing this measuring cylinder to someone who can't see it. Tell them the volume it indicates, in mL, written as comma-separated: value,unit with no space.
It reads 200,mL
